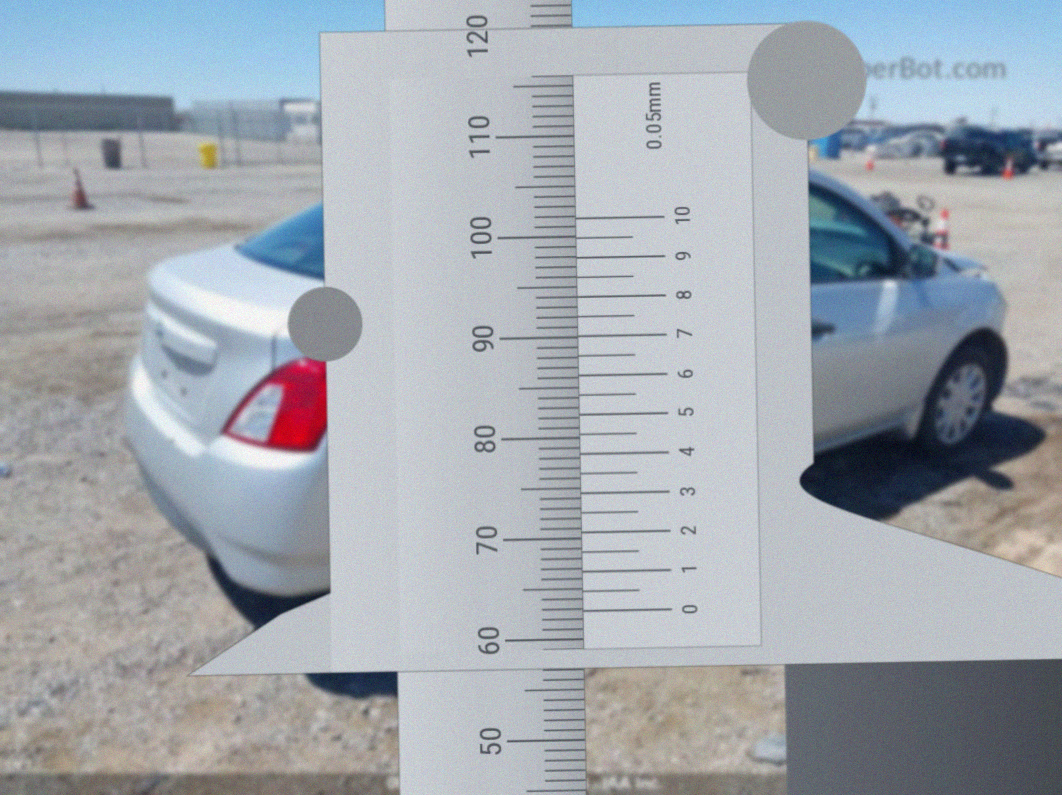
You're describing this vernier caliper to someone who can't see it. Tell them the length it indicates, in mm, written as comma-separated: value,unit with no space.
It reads 62.8,mm
